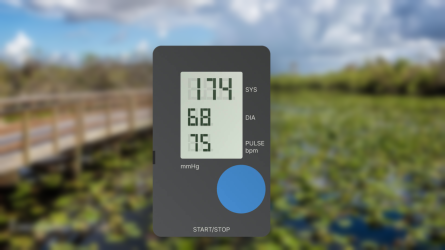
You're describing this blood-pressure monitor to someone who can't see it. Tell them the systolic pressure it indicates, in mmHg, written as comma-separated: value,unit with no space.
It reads 174,mmHg
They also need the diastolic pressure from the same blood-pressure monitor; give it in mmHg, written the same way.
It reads 68,mmHg
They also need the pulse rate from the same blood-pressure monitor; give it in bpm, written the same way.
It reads 75,bpm
